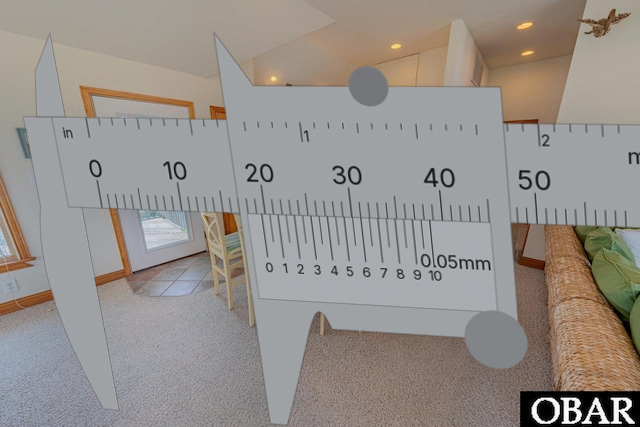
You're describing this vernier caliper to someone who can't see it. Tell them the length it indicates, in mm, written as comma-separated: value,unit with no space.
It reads 19.6,mm
